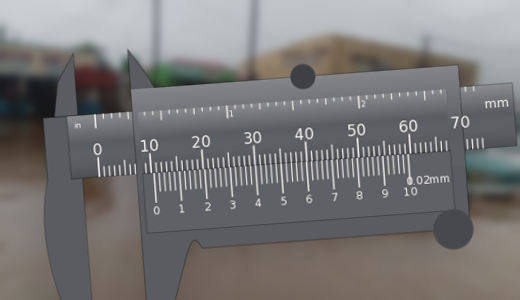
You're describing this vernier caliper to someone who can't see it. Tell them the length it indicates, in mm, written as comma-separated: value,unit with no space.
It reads 10.5,mm
